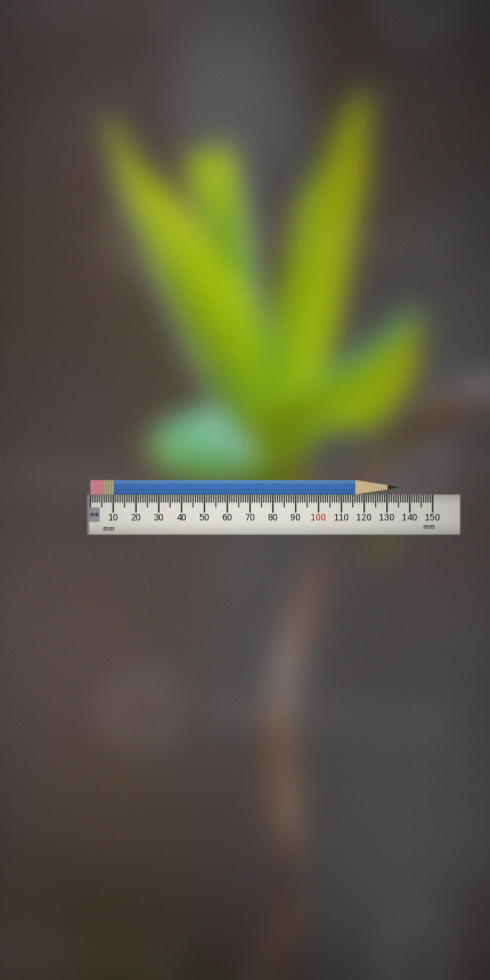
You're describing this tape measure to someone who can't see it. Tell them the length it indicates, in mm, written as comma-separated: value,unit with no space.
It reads 135,mm
